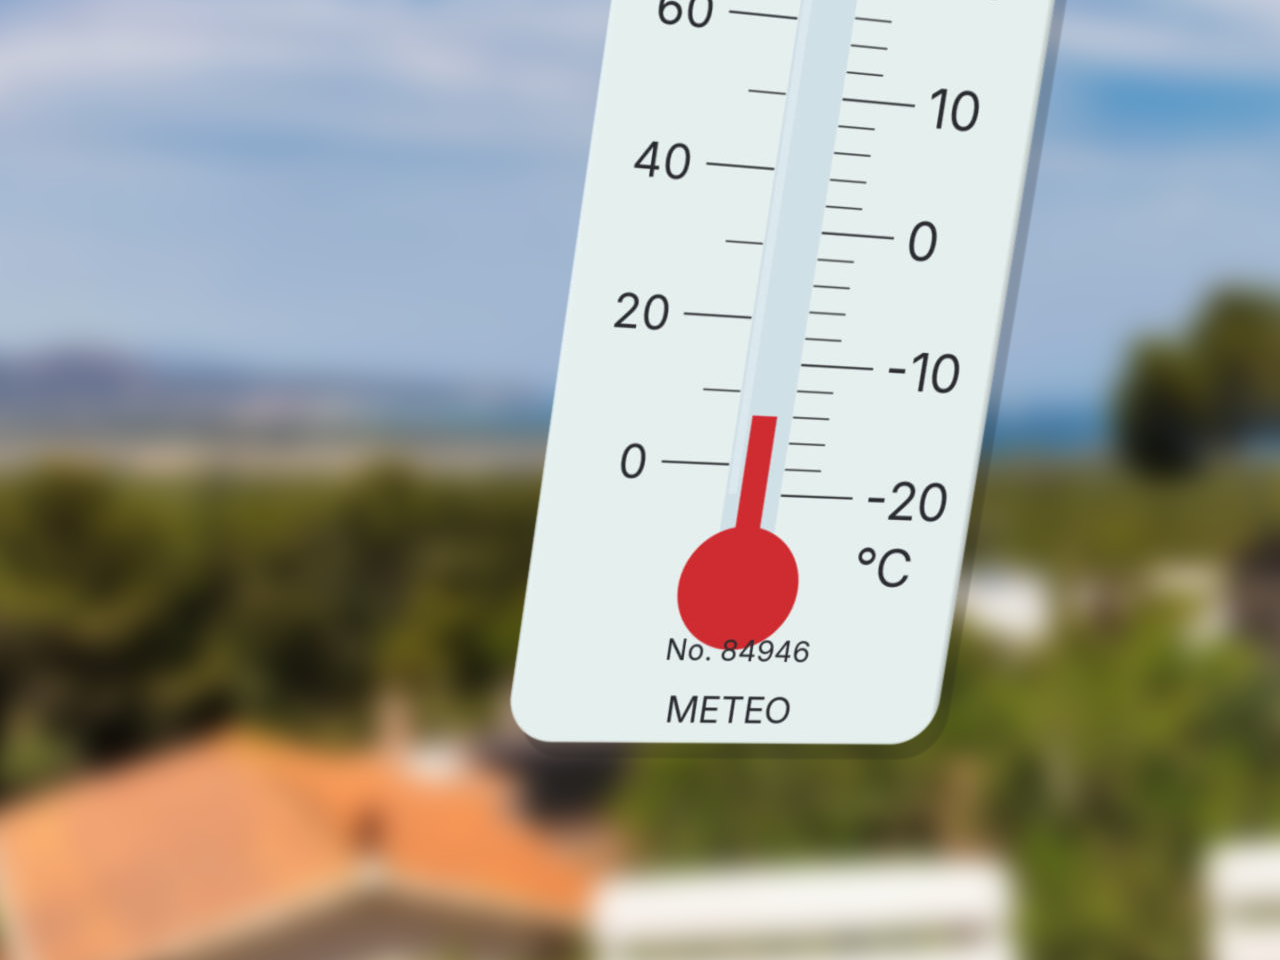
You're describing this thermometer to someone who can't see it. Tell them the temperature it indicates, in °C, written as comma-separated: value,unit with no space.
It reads -14,°C
